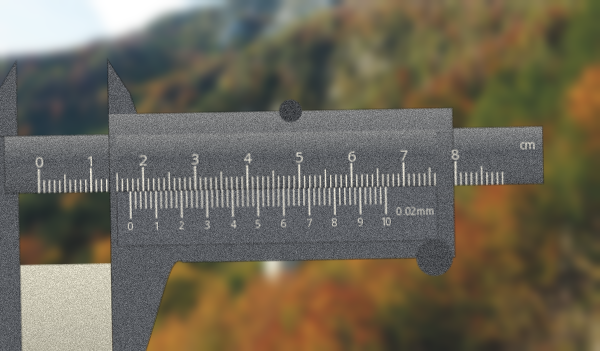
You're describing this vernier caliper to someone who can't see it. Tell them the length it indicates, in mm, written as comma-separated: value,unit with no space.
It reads 17.5,mm
